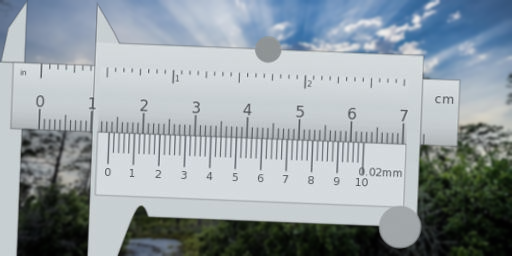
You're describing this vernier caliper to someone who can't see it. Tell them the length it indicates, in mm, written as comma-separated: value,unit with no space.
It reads 13.5,mm
